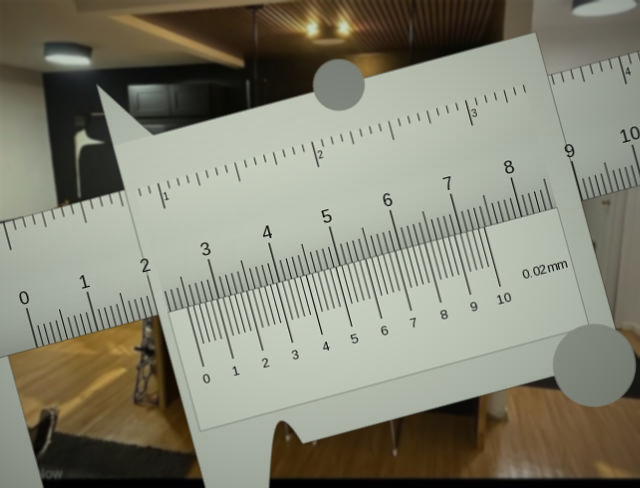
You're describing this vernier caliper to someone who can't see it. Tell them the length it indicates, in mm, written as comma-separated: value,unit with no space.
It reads 24.8,mm
